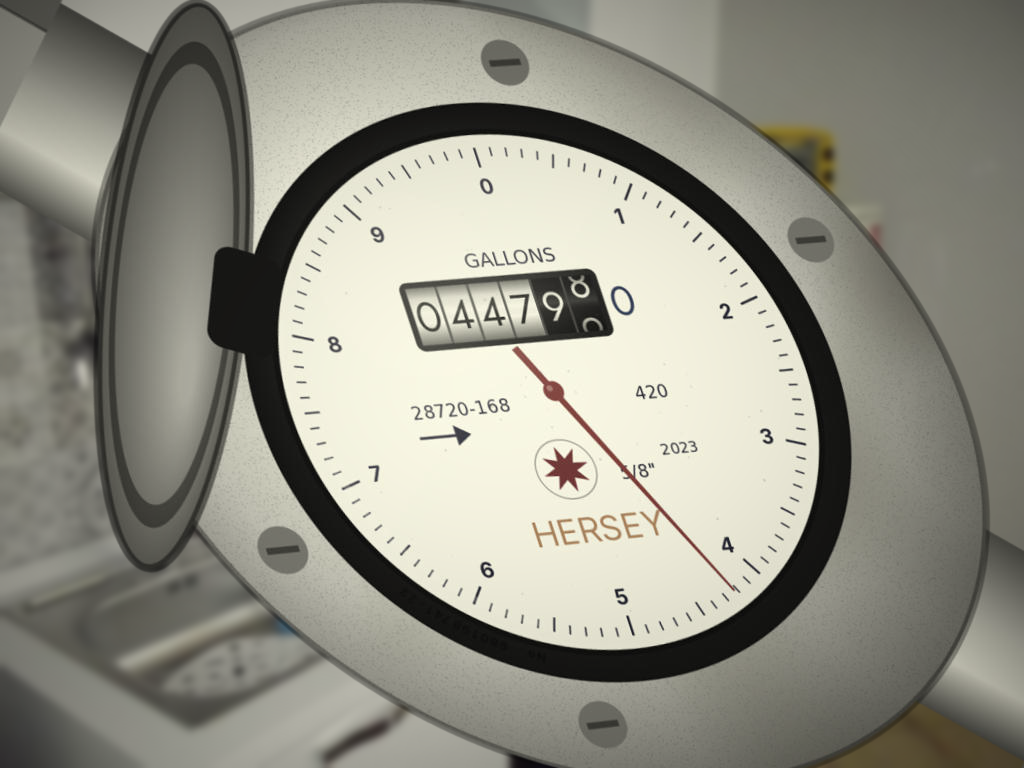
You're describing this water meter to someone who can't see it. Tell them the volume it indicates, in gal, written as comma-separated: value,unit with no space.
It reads 447984.2,gal
